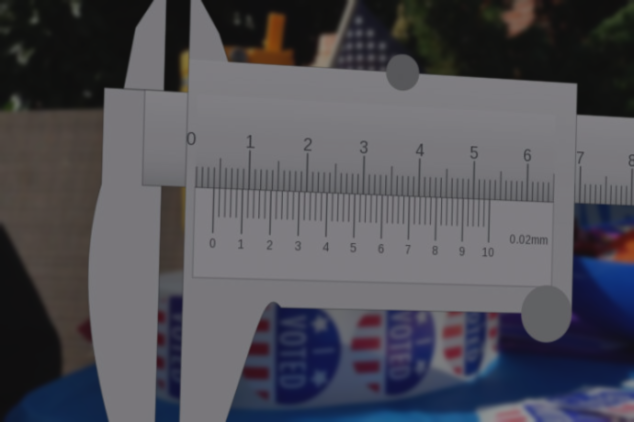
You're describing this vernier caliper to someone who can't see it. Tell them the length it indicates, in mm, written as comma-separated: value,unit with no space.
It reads 4.0,mm
